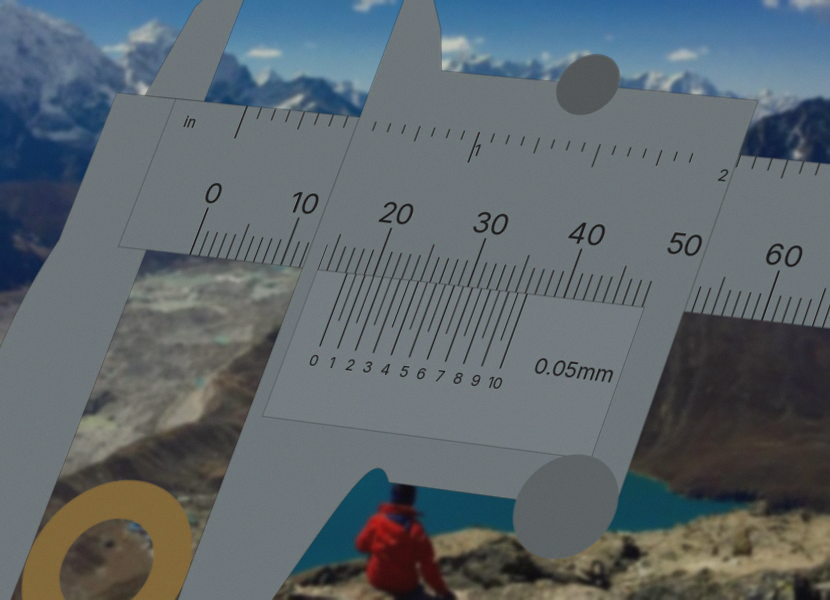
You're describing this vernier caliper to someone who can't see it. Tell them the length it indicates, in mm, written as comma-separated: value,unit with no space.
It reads 17.2,mm
